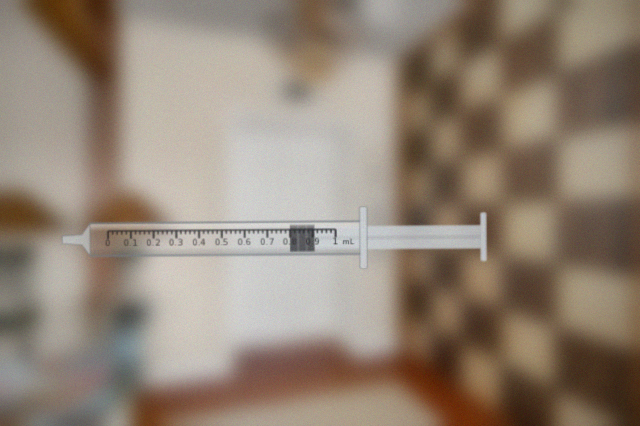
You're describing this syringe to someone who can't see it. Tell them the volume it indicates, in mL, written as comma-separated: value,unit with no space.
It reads 0.8,mL
